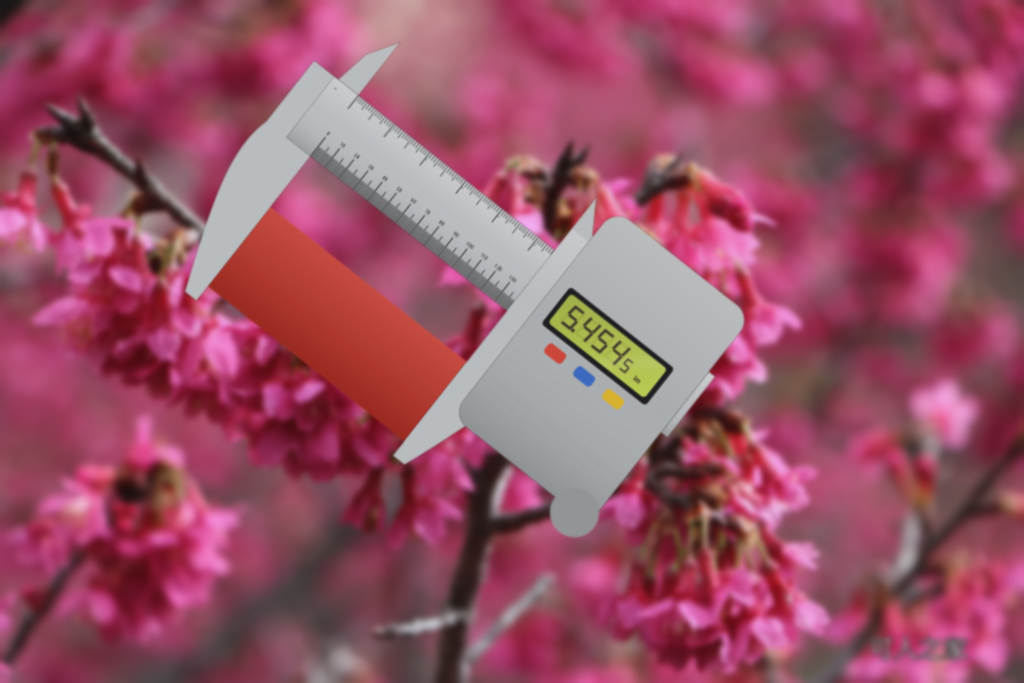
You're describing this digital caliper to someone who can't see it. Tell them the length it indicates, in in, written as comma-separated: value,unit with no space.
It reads 5.4545,in
